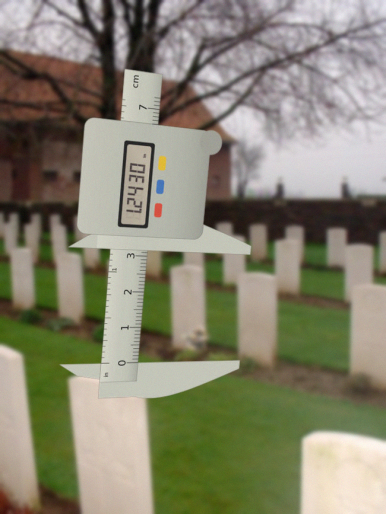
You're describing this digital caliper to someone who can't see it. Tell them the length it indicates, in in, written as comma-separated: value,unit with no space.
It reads 1.2430,in
